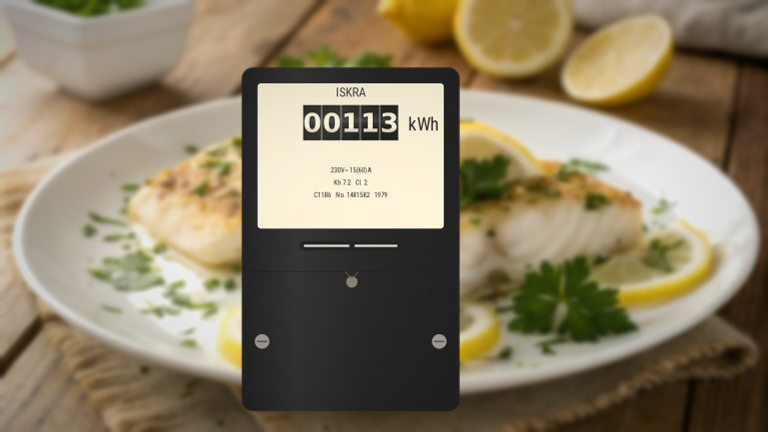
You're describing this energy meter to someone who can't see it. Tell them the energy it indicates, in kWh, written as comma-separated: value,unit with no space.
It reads 113,kWh
